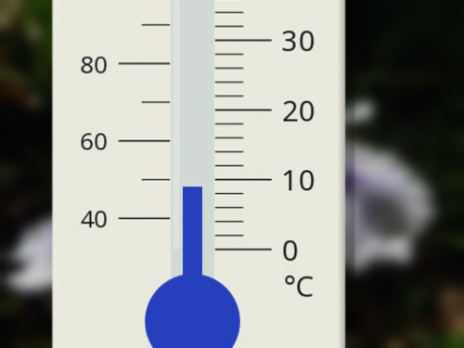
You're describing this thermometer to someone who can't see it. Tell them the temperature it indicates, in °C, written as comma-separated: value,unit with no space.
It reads 9,°C
